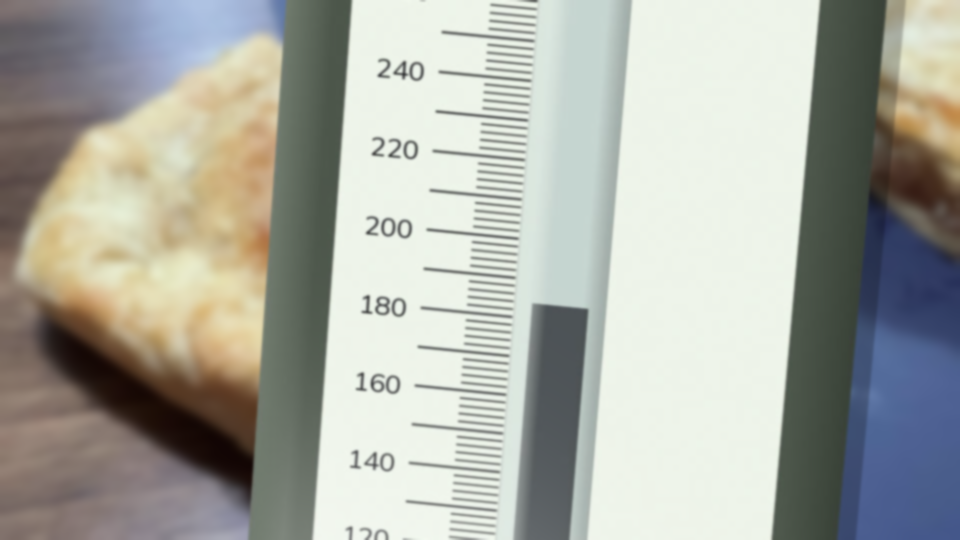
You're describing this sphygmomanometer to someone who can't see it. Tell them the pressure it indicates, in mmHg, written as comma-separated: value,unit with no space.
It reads 184,mmHg
